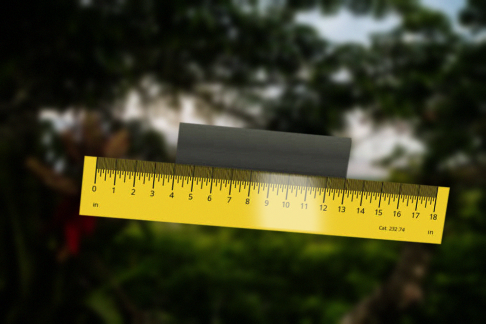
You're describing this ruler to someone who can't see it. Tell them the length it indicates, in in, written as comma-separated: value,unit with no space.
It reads 9,in
